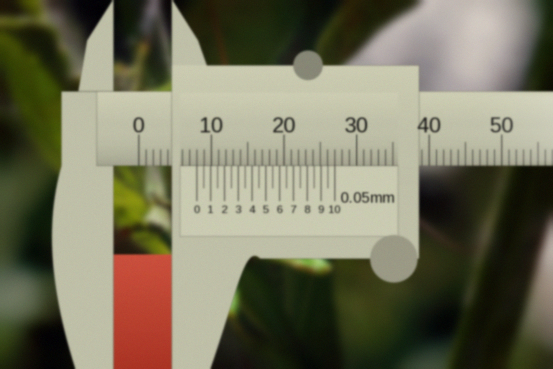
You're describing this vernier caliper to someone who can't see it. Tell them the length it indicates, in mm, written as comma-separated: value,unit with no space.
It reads 8.0,mm
